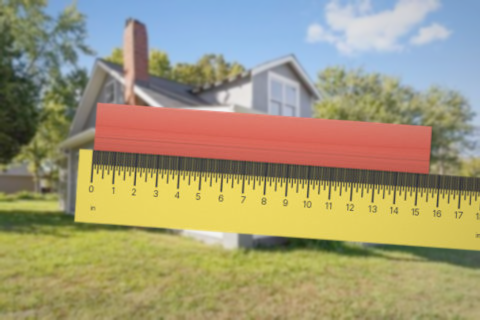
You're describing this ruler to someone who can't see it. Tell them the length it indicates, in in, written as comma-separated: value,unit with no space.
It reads 15.5,in
